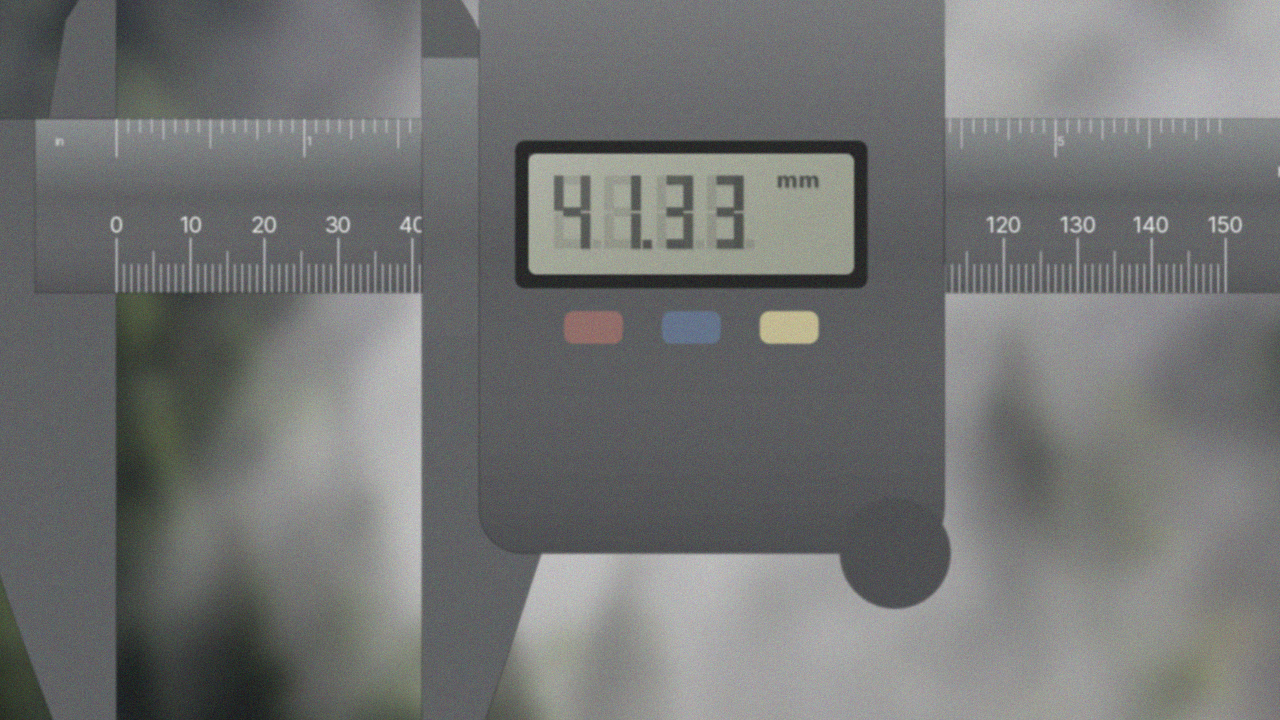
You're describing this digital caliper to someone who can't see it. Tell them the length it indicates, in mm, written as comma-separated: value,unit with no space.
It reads 41.33,mm
